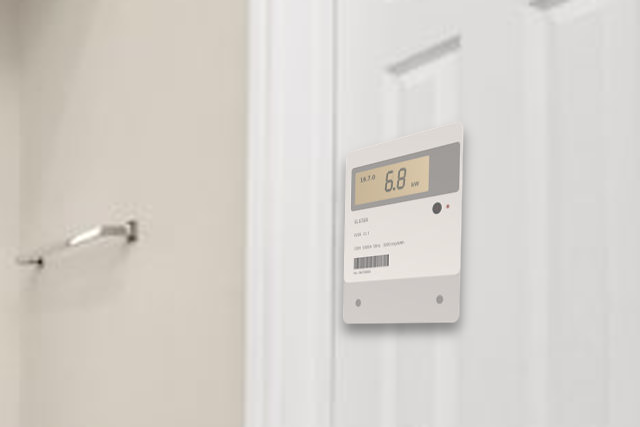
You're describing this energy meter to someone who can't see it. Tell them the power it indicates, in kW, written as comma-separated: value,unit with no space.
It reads 6.8,kW
